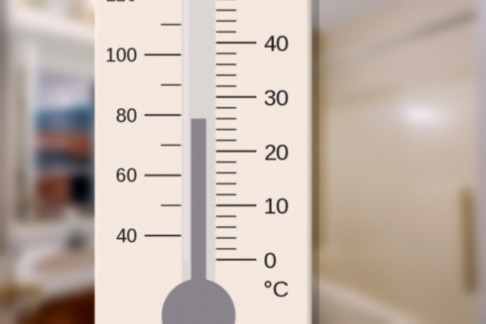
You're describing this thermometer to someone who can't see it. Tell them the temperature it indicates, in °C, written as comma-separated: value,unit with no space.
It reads 26,°C
